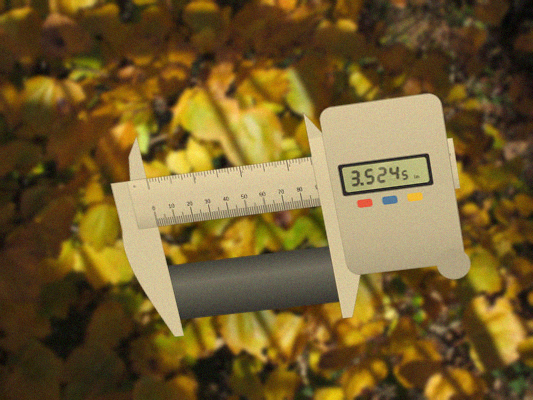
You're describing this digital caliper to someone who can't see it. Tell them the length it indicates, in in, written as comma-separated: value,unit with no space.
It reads 3.5245,in
